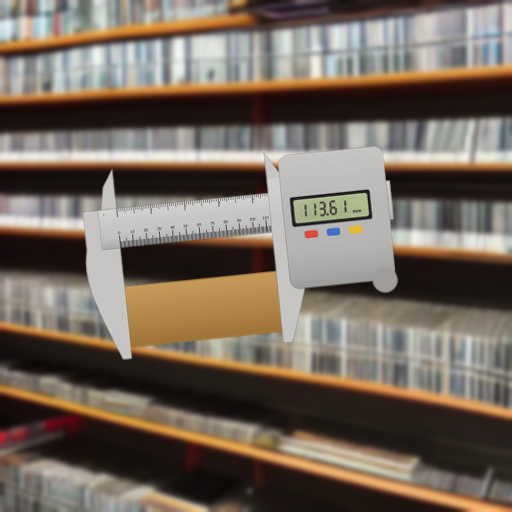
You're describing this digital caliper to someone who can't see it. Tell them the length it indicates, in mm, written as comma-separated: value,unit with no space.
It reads 113.61,mm
